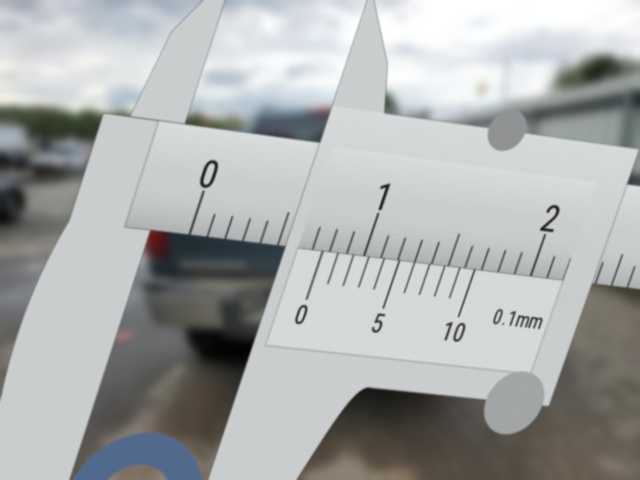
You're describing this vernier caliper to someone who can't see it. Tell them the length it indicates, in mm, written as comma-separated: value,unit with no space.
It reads 7.6,mm
